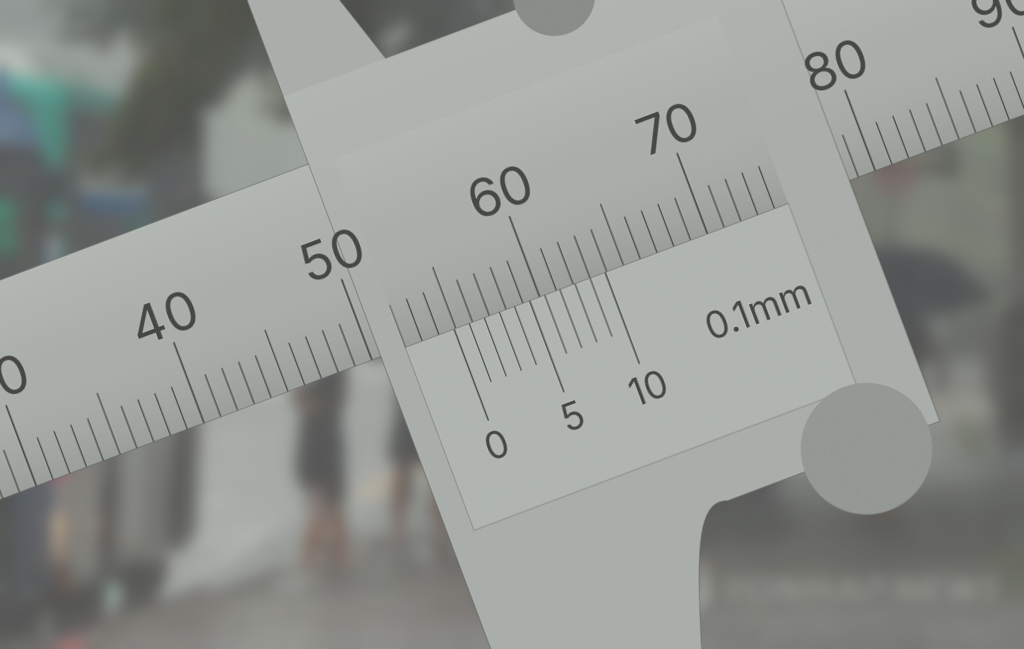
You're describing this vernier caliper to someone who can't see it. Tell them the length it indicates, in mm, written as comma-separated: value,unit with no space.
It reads 54.9,mm
